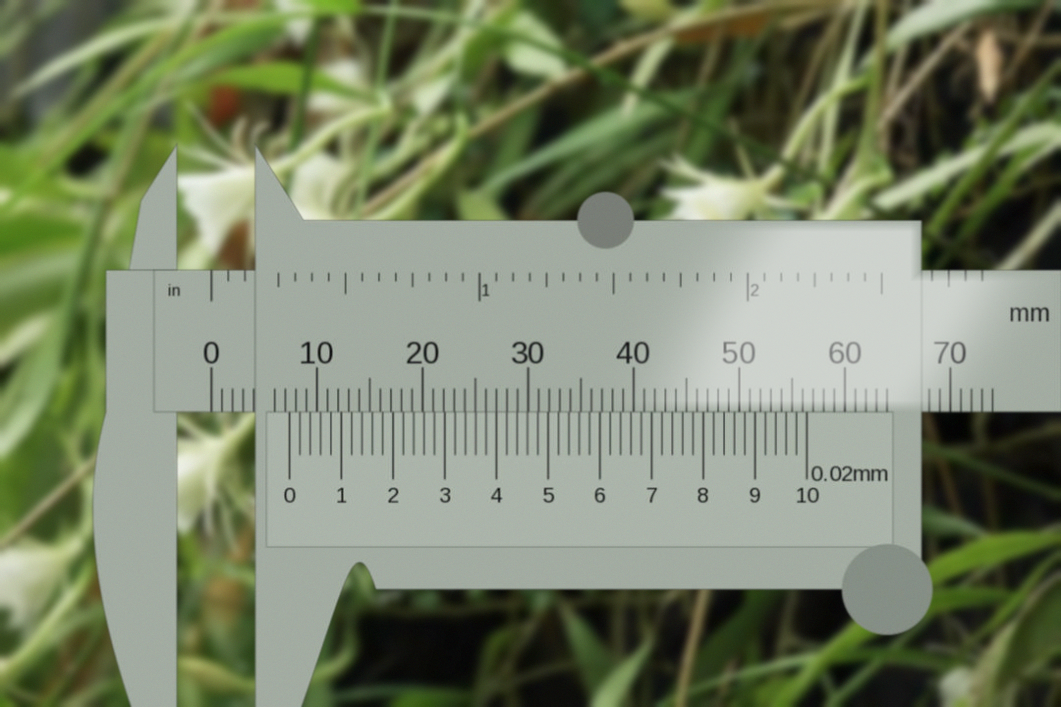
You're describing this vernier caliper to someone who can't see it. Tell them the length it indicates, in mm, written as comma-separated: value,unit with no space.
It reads 7.4,mm
